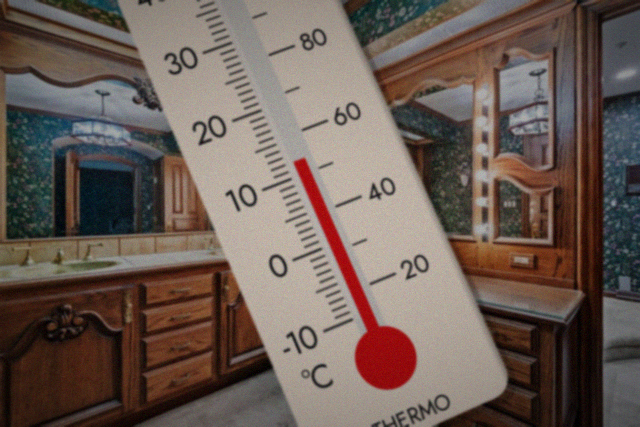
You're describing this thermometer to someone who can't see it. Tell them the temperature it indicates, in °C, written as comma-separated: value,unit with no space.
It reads 12,°C
